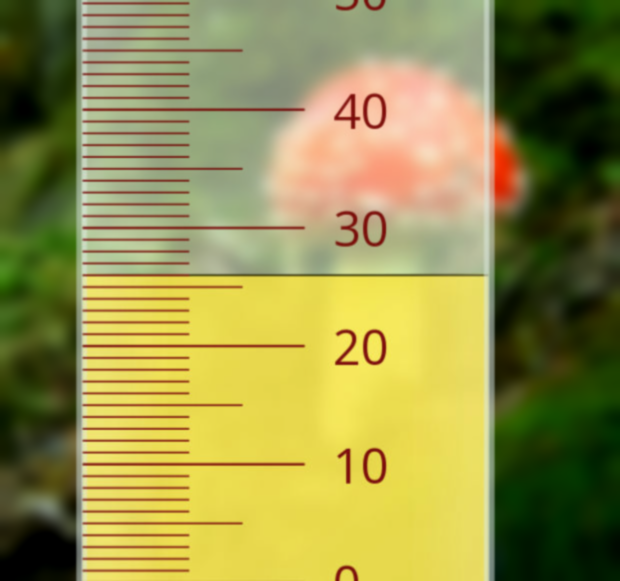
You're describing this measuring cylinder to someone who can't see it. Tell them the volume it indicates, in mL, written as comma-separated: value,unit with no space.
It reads 26,mL
